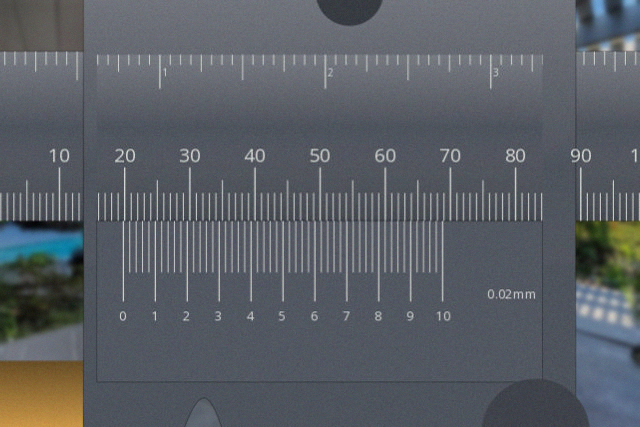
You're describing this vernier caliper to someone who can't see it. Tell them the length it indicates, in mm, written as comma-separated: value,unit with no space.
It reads 19.8,mm
